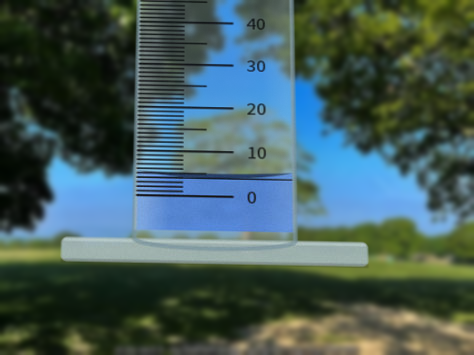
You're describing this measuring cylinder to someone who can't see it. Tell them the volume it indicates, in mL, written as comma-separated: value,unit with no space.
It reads 4,mL
